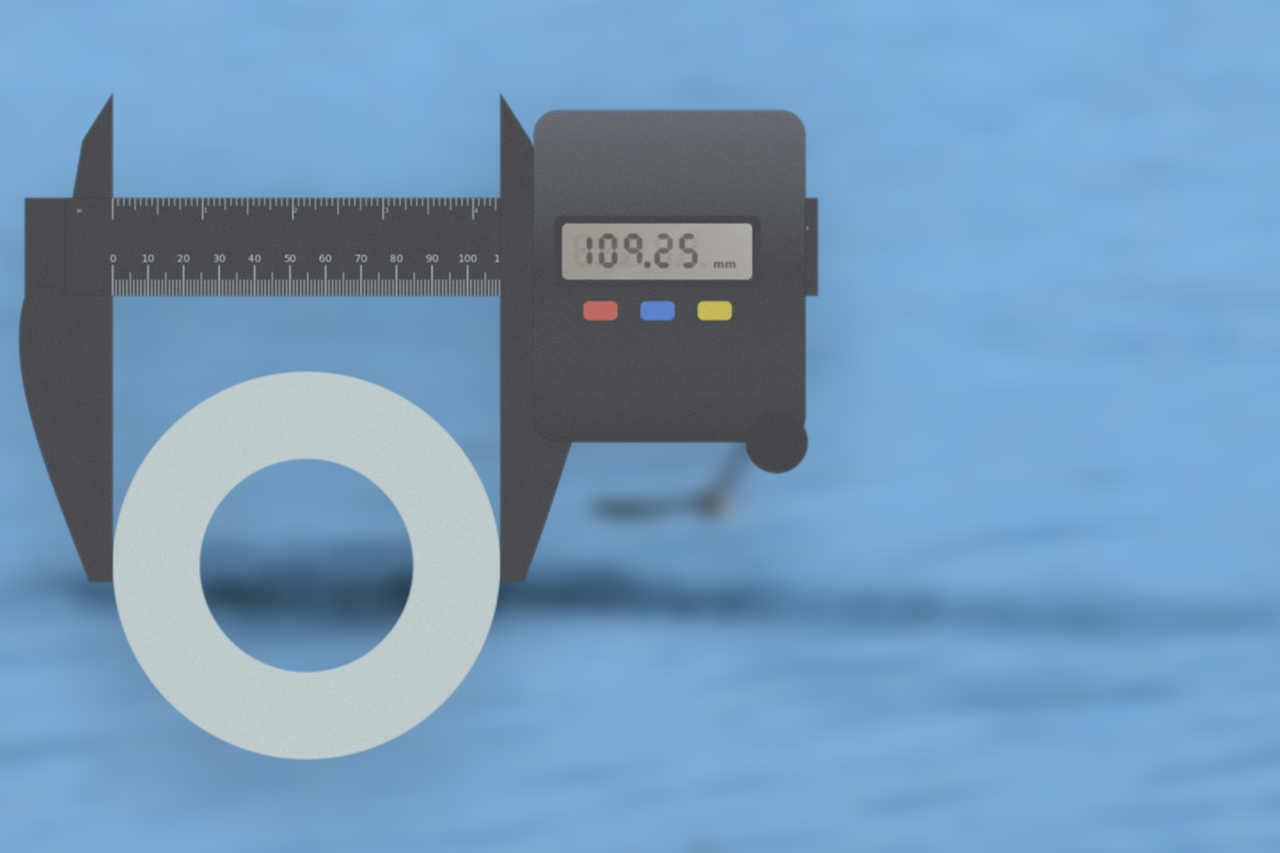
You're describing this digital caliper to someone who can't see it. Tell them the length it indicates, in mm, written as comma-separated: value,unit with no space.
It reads 109.25,mm
